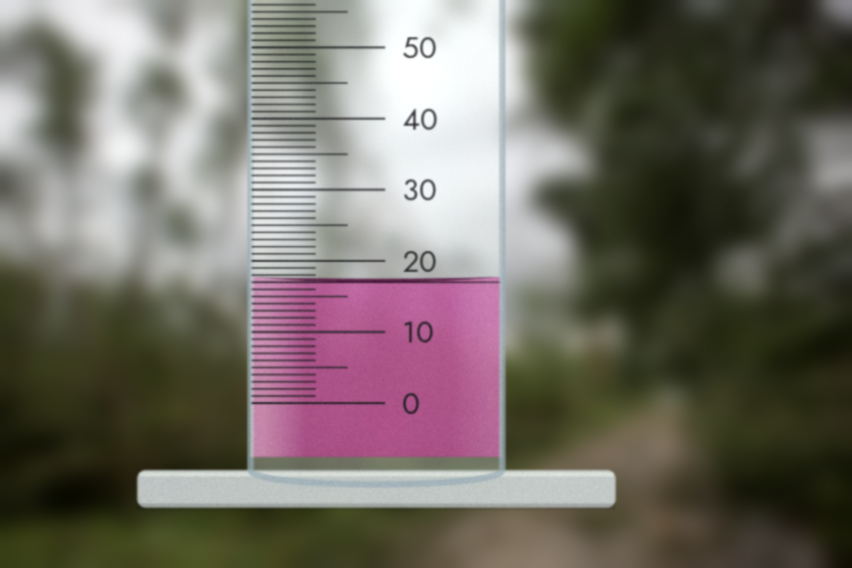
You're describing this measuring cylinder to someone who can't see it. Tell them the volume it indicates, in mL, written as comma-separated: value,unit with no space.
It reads 17,mL
